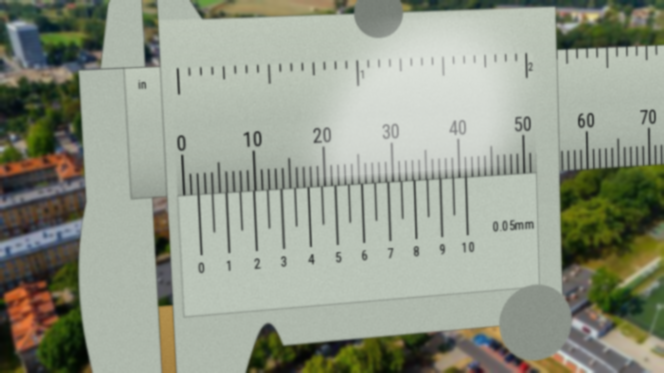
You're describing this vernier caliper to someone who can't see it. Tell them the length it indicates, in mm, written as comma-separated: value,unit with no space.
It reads 2.0,mm
